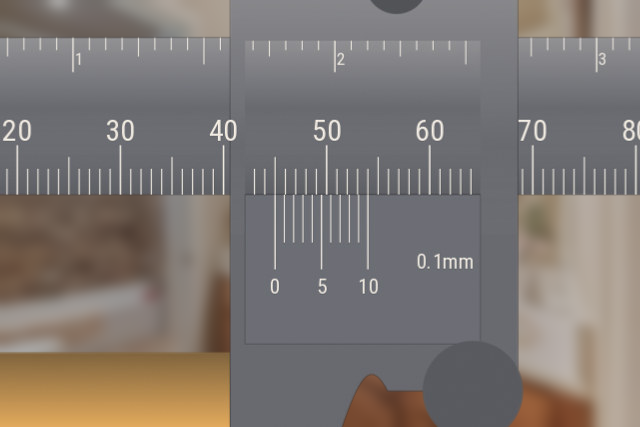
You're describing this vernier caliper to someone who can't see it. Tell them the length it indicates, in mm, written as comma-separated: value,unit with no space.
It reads 45.0,mm
